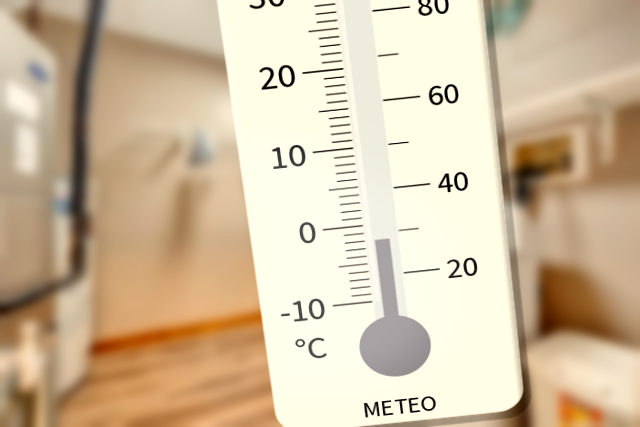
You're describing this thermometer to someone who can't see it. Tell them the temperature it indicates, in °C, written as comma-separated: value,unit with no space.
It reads -2,°C
